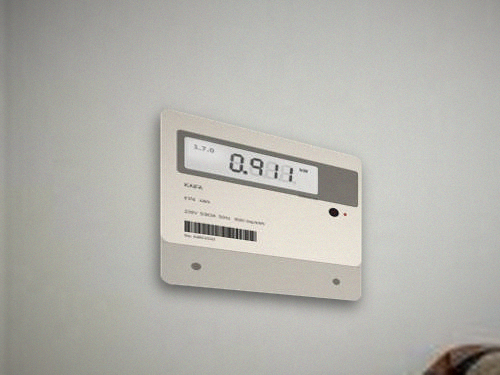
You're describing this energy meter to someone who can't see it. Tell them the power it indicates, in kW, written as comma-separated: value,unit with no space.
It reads 0.911,kW
